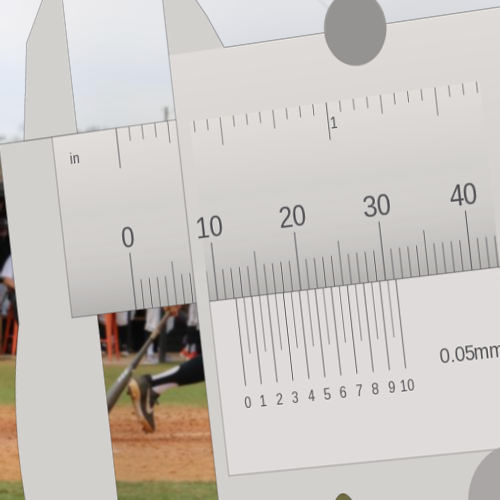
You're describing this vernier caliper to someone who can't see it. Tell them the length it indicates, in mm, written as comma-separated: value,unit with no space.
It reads 12.2,mm
